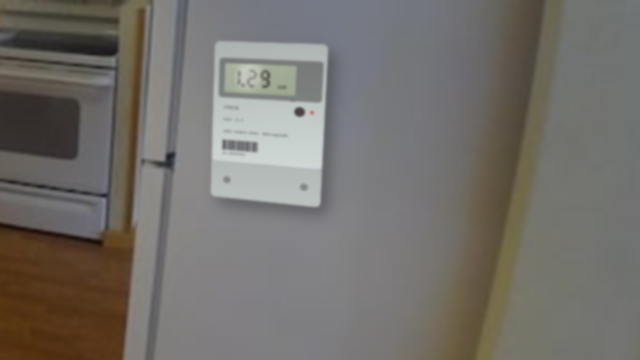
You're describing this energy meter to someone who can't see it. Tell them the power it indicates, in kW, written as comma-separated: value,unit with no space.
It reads 1.29,kW
